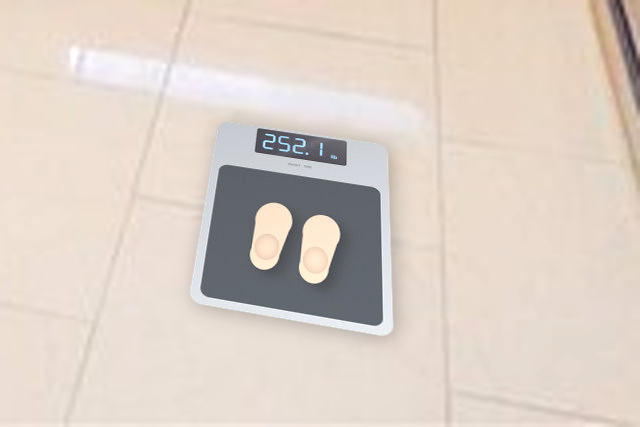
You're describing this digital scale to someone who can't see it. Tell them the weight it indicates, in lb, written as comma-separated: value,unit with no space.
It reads 252.1,lb
